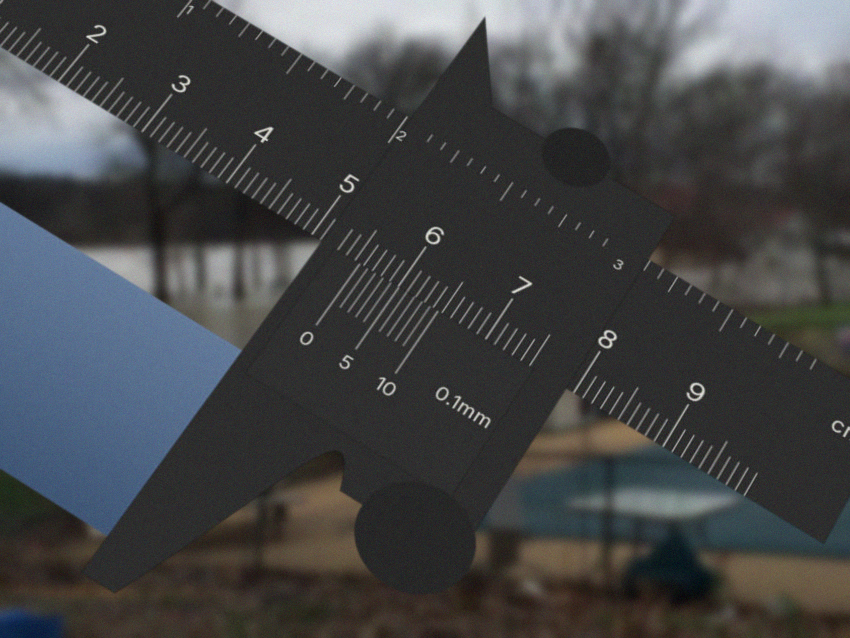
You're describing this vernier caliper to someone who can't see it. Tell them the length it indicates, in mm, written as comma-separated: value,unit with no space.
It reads 55.6,mm
